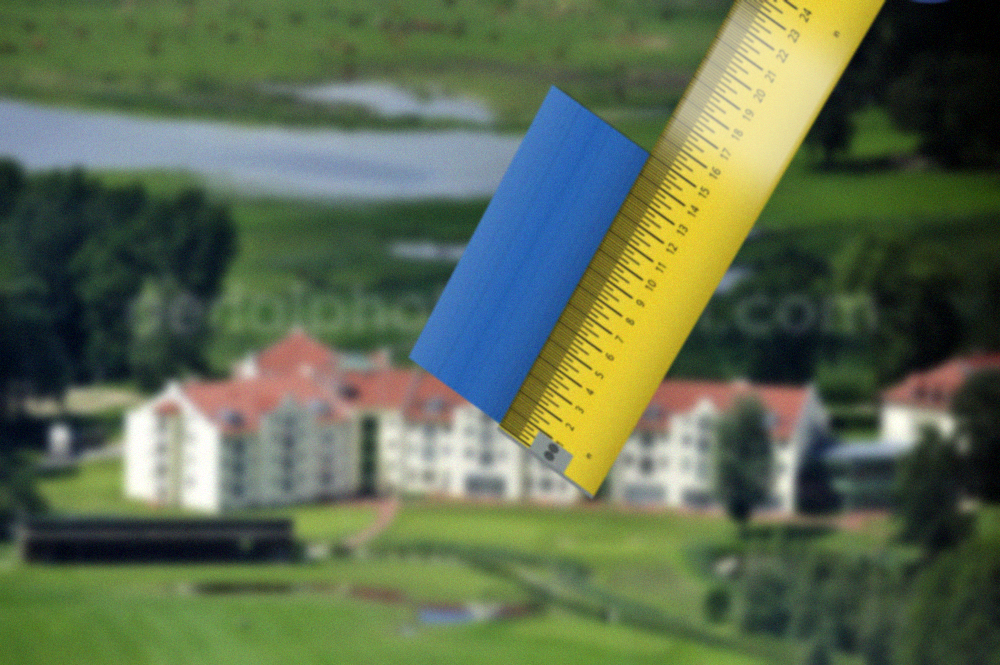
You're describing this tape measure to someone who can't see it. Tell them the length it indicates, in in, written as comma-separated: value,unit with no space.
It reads 15,in
